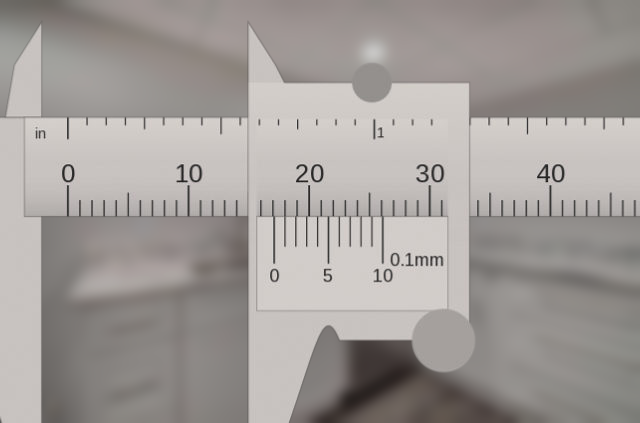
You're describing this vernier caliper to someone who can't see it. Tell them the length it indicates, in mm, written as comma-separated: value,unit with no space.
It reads 17.1,mm
